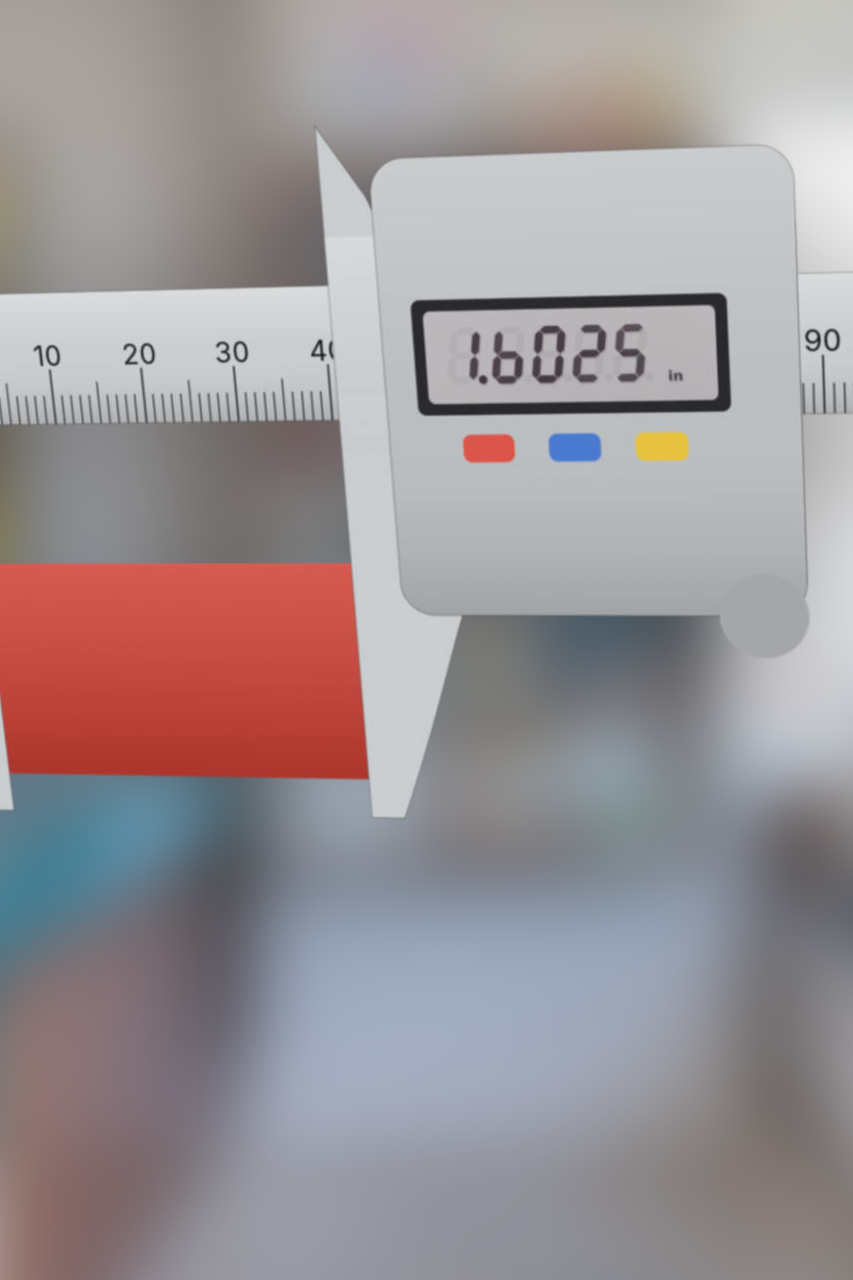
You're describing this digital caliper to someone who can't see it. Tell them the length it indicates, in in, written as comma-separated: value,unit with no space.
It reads 1.6025,in
